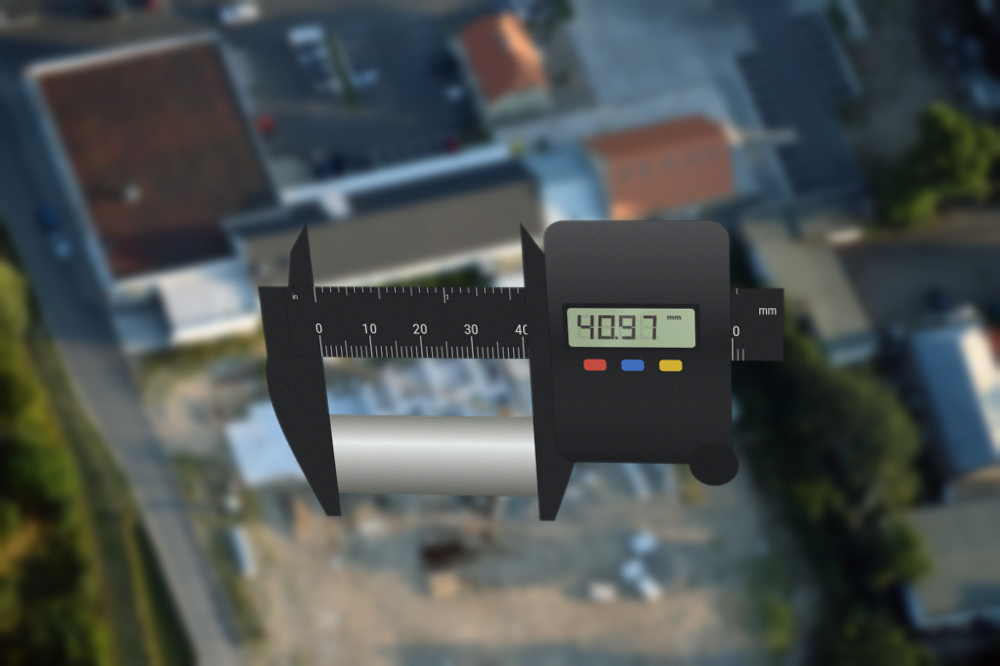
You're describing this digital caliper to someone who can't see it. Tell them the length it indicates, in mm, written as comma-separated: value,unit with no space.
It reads 40.97,mm
